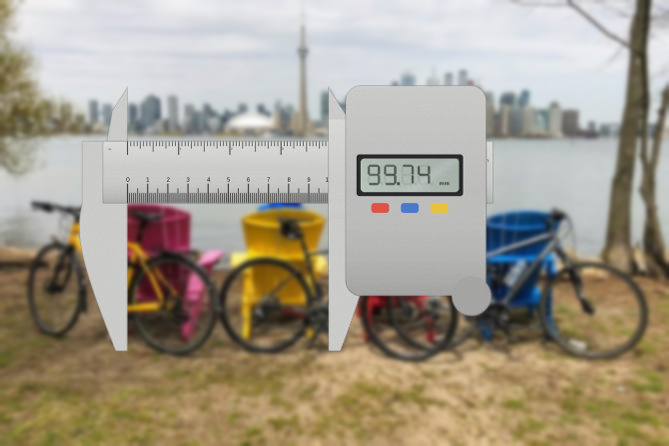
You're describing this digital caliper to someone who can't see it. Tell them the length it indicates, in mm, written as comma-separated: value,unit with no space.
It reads 99.74,mm
